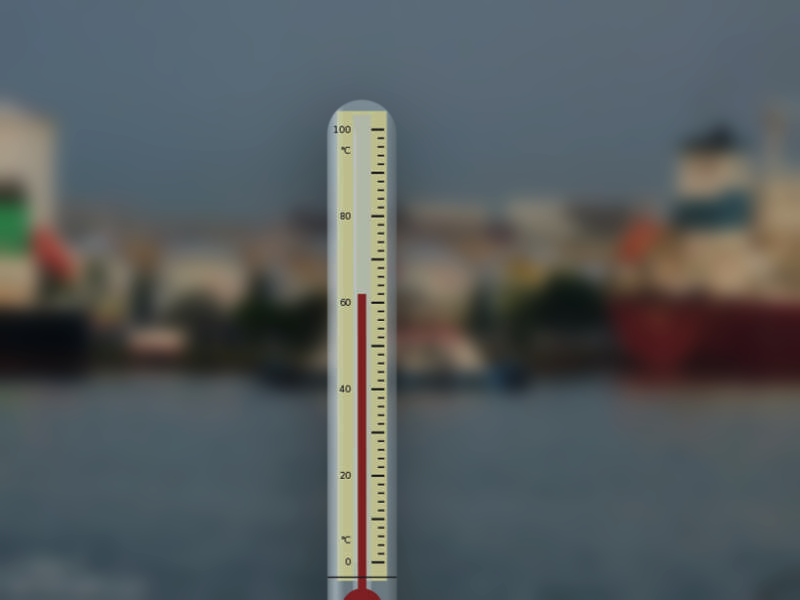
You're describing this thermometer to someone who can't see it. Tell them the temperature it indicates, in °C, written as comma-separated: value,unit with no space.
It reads 62,°C
